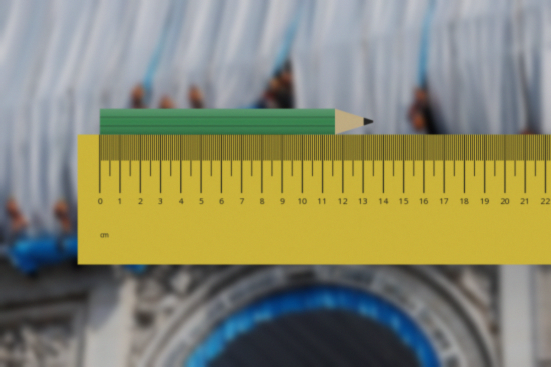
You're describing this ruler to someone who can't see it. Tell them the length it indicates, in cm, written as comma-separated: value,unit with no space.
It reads 13.5,cm
